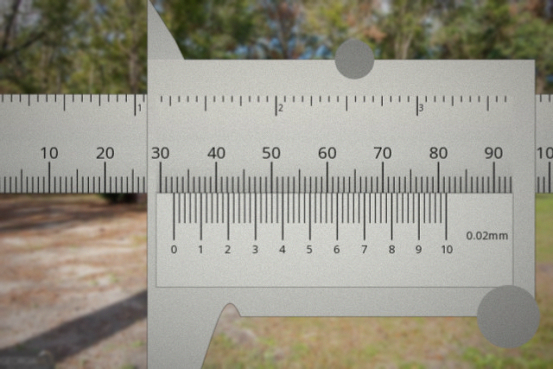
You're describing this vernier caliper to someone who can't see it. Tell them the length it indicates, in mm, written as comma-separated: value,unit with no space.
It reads 32.4,mm
